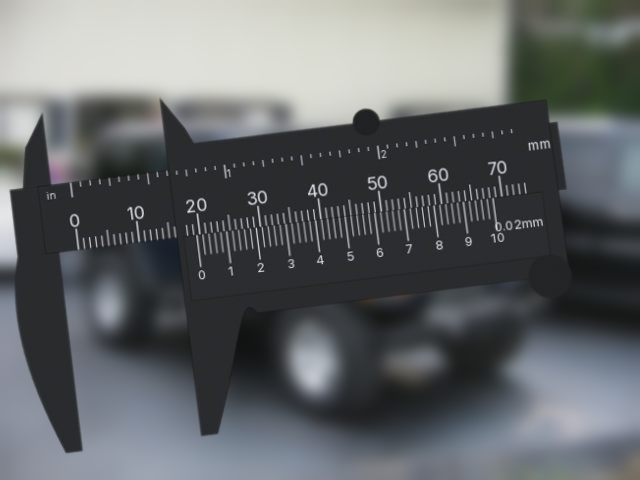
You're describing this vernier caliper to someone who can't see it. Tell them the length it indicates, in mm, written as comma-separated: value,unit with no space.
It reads 19.5,mm
